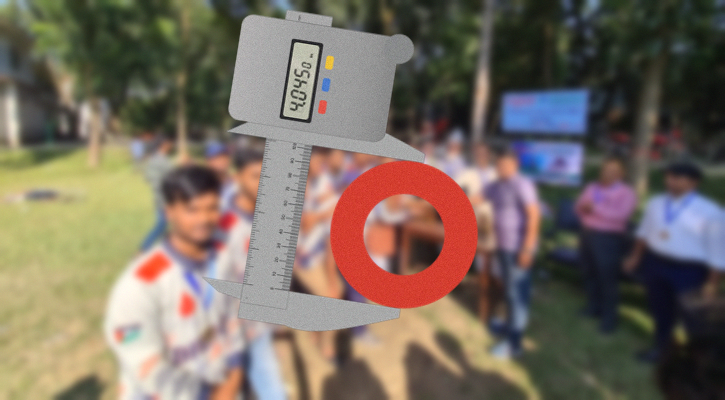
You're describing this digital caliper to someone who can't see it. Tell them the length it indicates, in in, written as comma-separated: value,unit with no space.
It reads 4.0450,in
